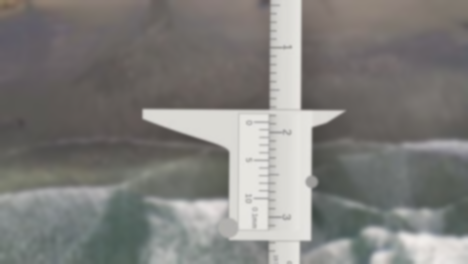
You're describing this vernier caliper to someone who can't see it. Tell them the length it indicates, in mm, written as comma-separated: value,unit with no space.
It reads 18.8,mm
